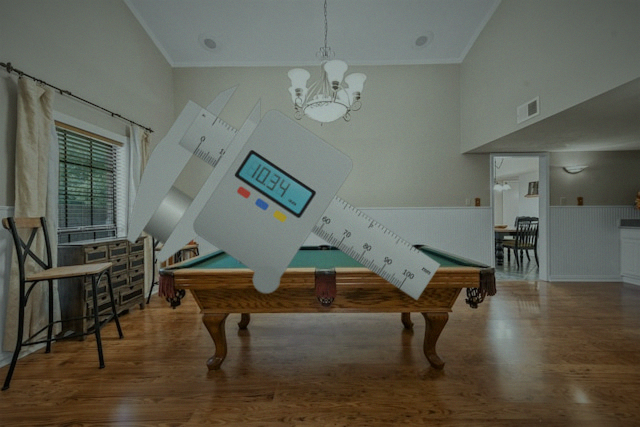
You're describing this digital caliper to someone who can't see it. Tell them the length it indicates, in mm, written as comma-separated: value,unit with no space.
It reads 10.34,mm
